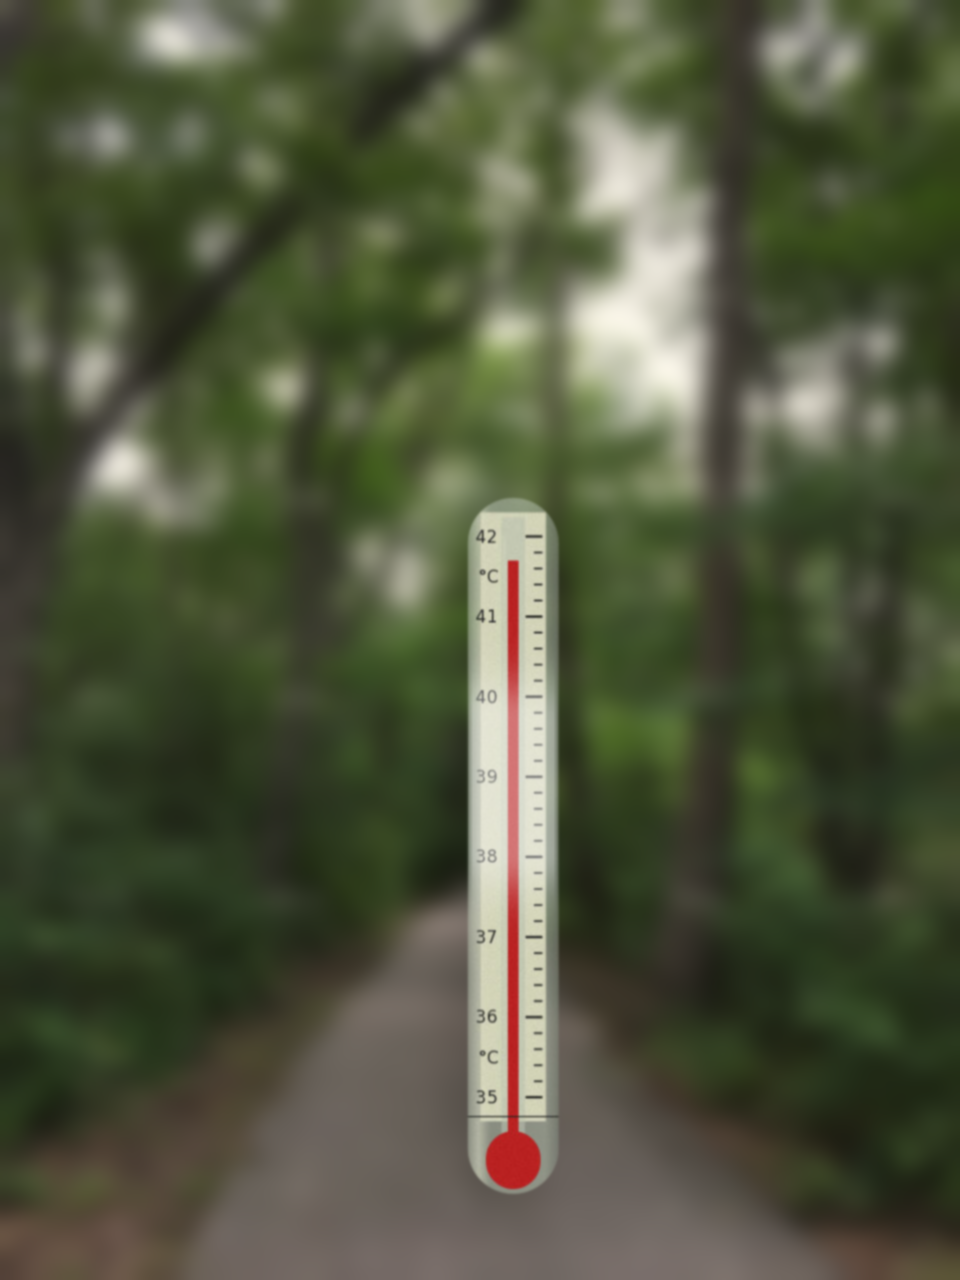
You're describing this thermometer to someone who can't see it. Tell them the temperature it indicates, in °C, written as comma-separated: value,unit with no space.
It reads 41.7,°C
